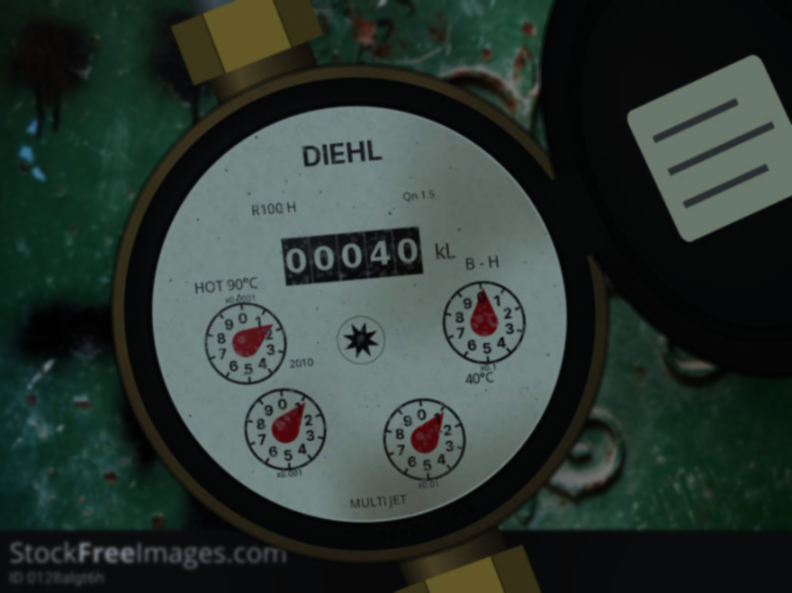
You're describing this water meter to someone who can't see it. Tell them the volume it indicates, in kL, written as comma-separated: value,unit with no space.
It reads 40.0111,kL
